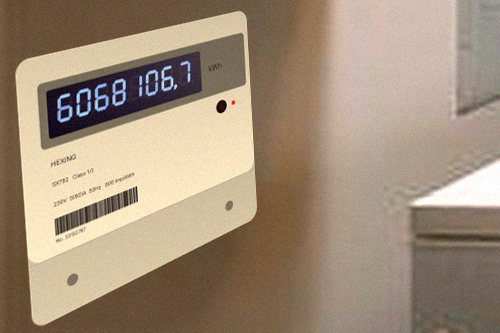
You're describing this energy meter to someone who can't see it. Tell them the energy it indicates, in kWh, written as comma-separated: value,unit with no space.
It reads 6068106.7,kWh
